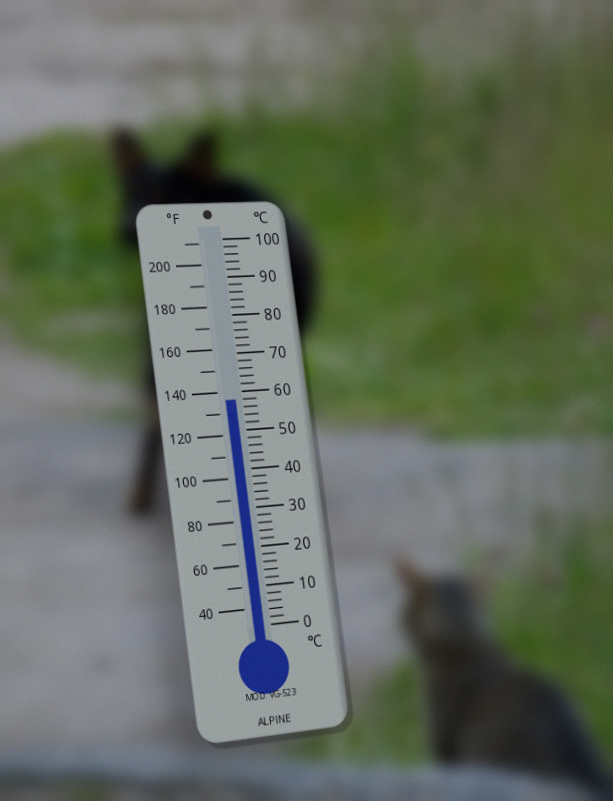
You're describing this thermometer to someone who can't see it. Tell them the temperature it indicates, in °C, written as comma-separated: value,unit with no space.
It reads 58,°C
